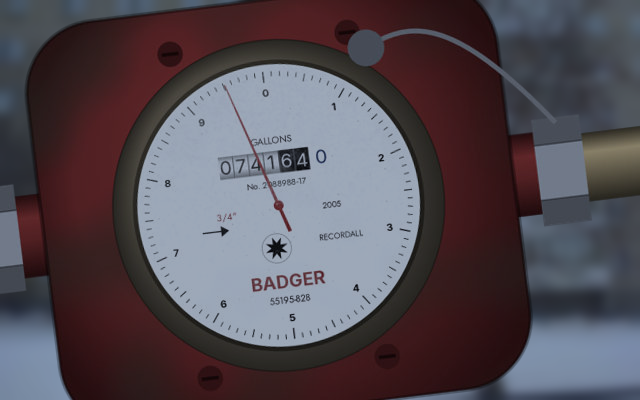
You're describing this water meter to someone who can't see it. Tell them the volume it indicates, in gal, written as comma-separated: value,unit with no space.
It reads 741639.5,gal
